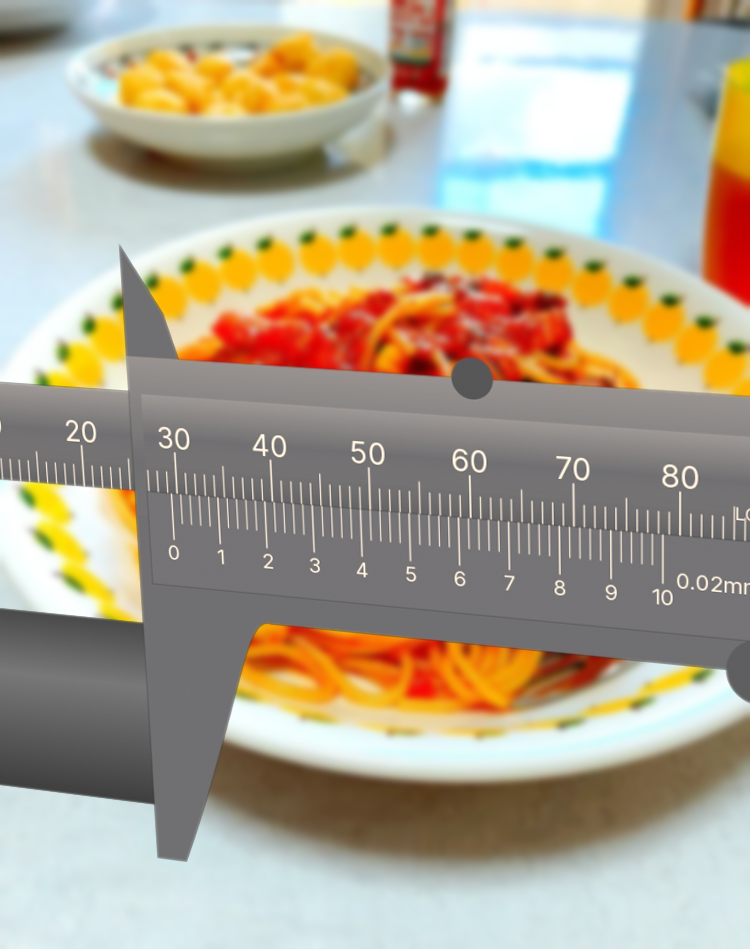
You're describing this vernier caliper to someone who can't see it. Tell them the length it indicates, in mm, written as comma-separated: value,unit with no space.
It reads 29.4,mm
